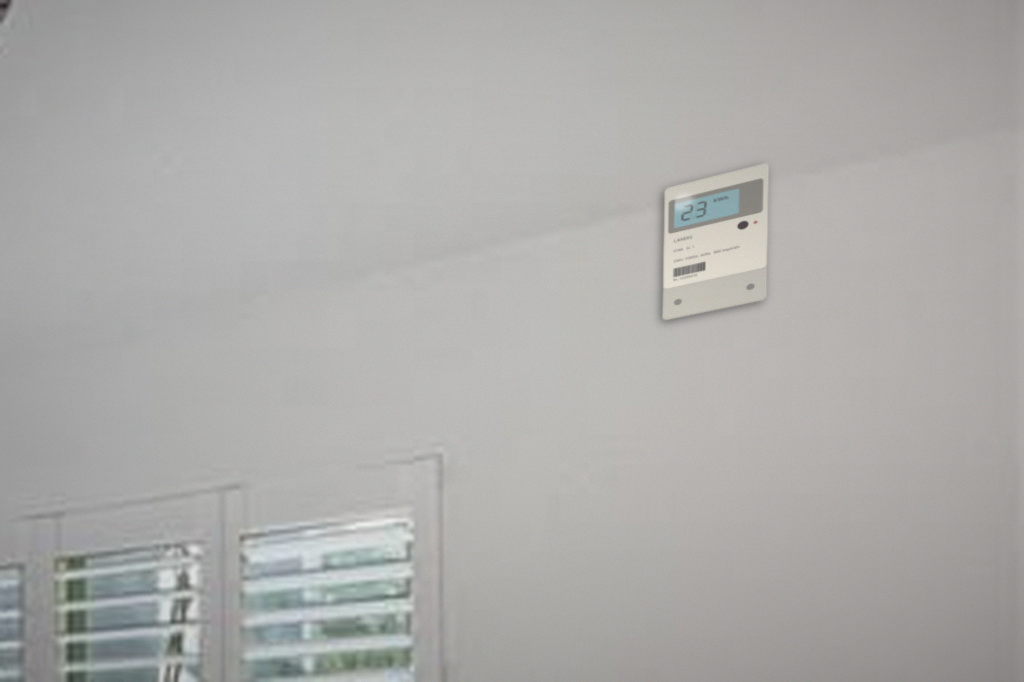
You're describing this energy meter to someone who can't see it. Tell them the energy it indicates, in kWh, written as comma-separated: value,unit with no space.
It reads 23,kWh
